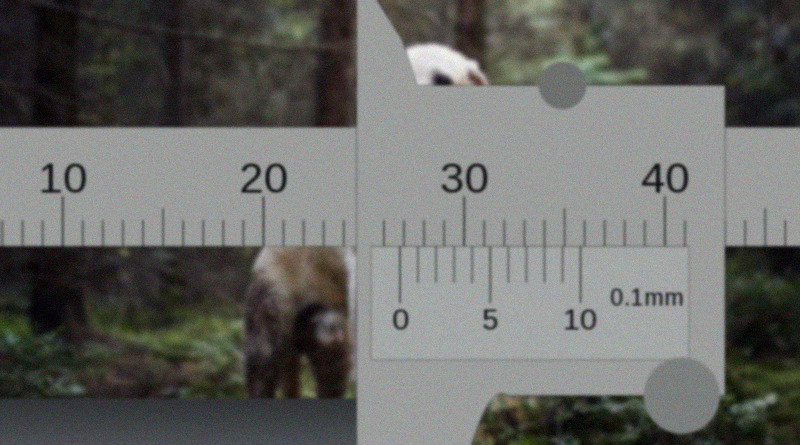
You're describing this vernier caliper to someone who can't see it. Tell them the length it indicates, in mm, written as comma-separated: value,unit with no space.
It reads 26.8,mm
